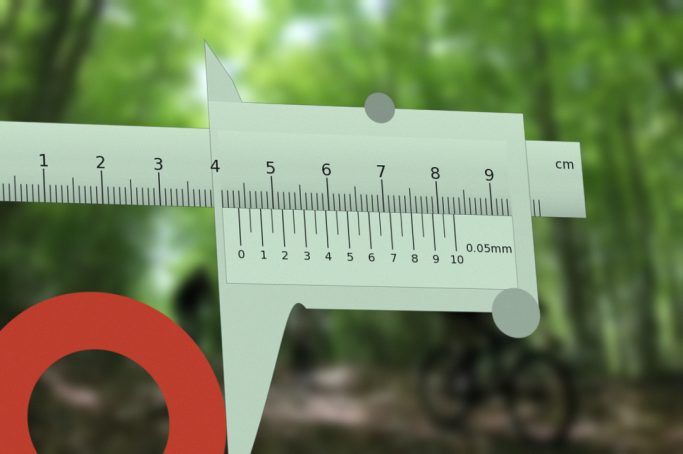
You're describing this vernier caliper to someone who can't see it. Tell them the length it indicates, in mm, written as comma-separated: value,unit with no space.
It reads 43.8,mm
